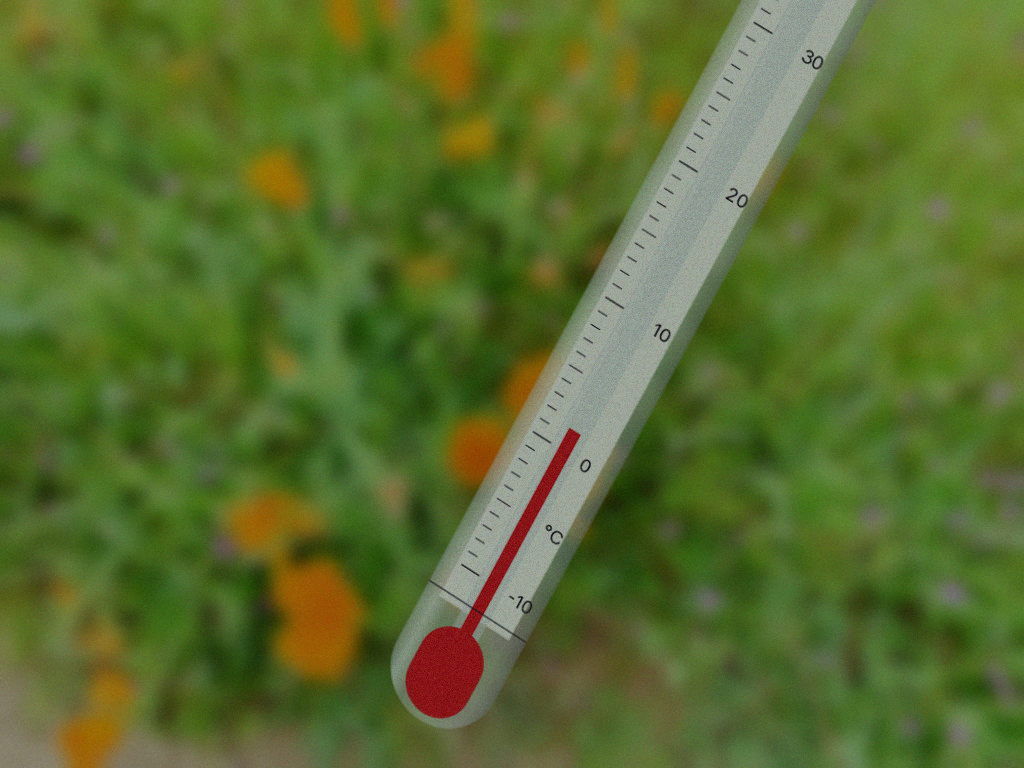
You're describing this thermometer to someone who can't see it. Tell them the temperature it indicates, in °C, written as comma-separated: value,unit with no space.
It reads 1.5,°C
